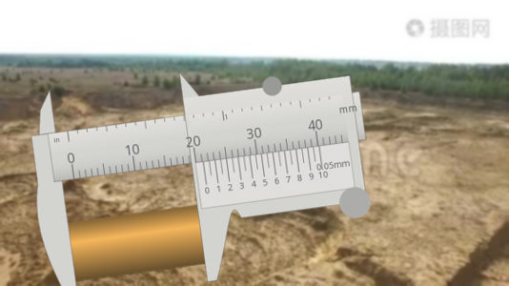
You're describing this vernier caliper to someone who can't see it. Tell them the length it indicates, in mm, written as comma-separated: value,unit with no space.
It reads 21.2,mm
